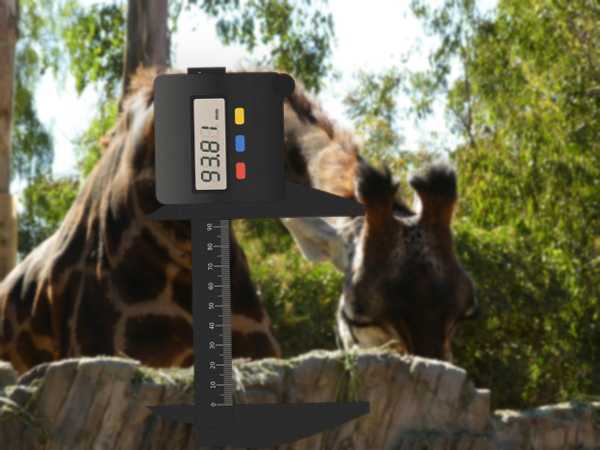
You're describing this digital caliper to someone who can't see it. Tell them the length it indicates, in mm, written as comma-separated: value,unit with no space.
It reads 93.81,mm
